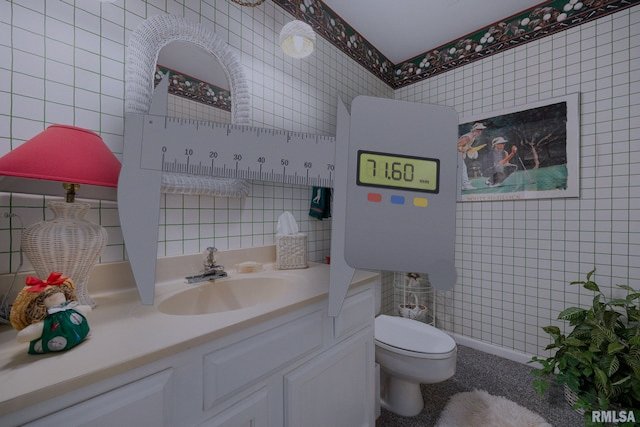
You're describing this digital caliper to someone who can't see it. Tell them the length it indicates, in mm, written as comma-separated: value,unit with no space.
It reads 71.60,mm
